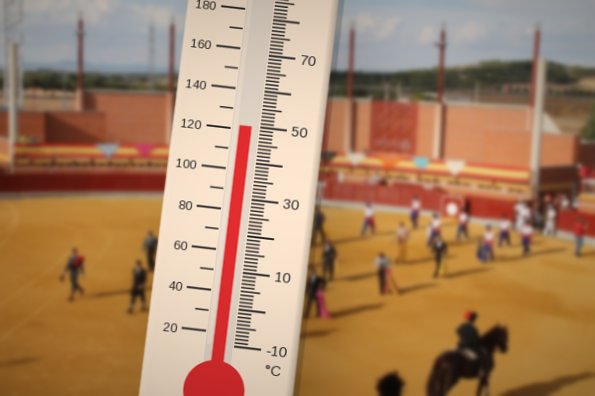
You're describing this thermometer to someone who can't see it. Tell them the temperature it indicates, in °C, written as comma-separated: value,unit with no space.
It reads 50,°C
